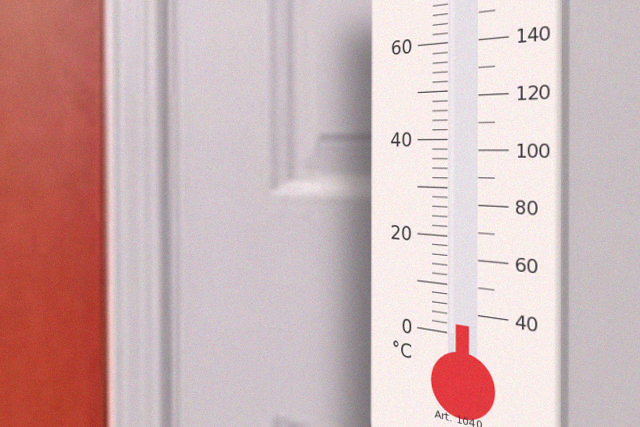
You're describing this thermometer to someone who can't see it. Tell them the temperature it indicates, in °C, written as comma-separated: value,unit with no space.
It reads 2,°C
